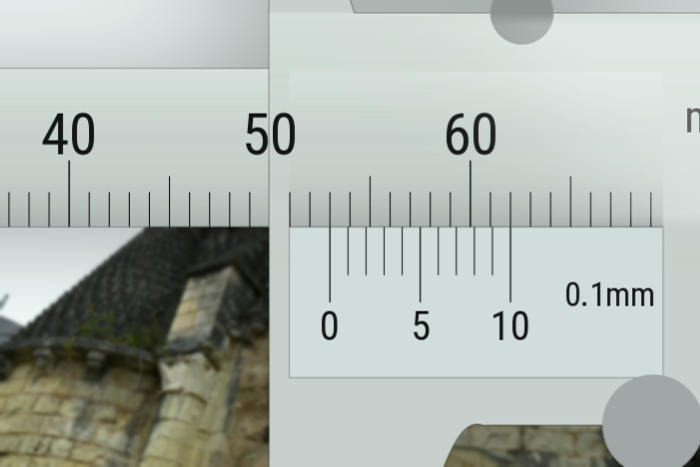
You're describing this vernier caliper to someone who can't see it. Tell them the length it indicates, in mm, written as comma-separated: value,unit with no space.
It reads 53.0,mm
